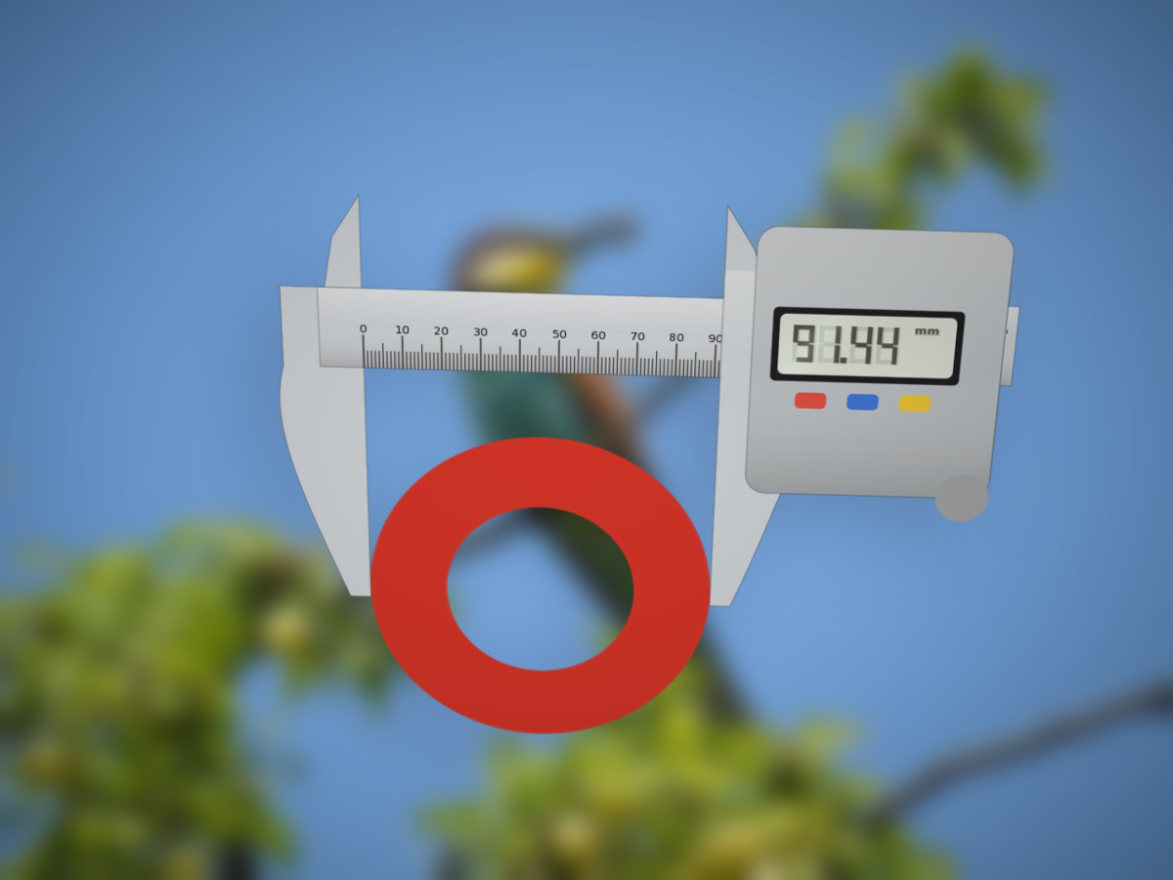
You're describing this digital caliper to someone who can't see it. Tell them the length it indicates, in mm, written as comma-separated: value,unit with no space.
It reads 91.44,mm
